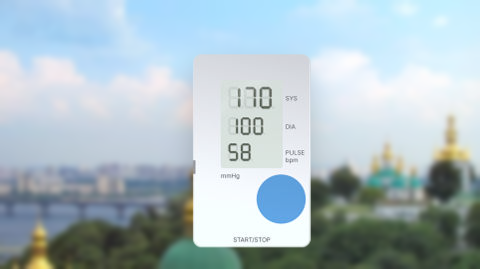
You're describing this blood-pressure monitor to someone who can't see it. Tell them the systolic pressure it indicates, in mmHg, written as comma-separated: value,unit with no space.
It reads 170,mmHg
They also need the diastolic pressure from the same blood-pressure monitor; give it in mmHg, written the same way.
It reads 100,mmHg
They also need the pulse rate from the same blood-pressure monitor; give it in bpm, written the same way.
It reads 58,bpm
